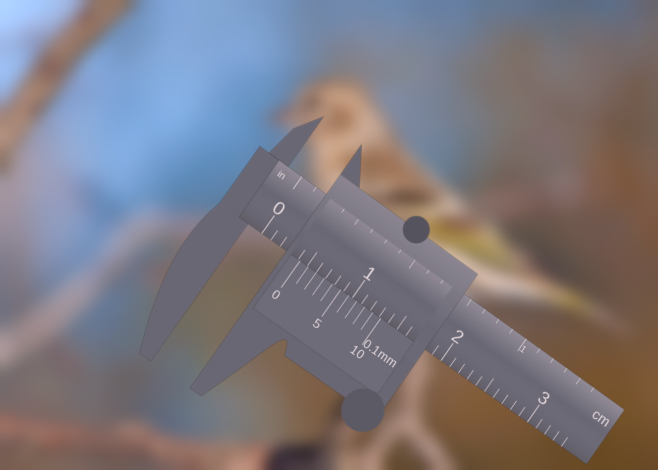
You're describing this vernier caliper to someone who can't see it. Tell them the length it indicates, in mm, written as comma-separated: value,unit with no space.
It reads 4.2,mm
